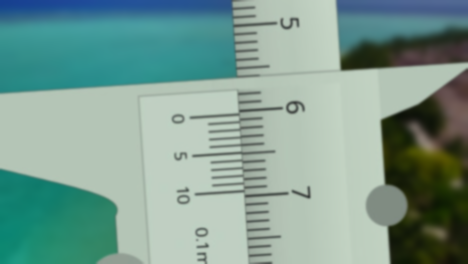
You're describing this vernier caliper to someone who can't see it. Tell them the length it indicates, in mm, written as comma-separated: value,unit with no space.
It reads 60.4,mm
